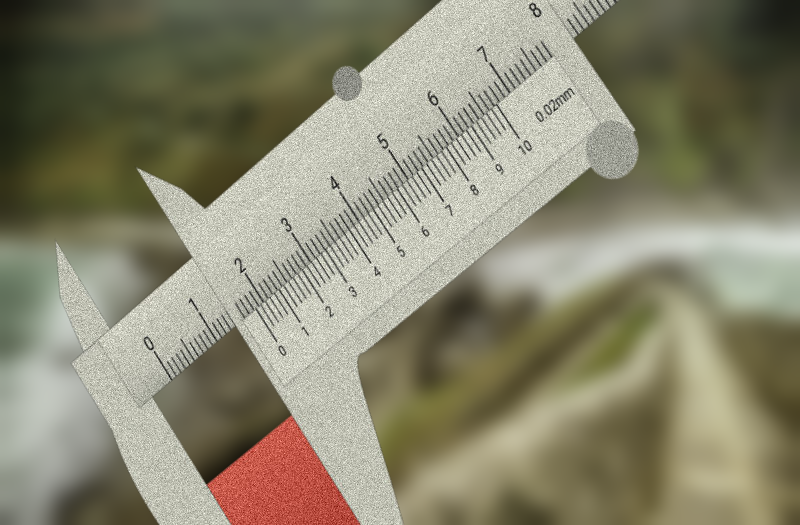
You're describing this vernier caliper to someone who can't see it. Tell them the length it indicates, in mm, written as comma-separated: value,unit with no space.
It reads 18.4,mm
